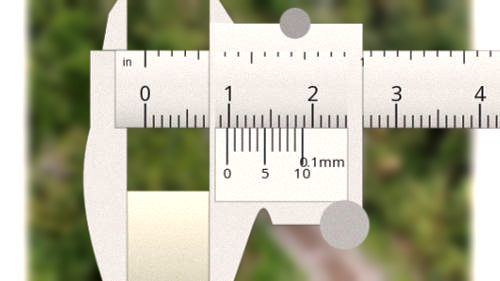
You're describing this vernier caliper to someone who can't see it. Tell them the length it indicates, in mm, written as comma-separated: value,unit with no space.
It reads 9.8,mm
